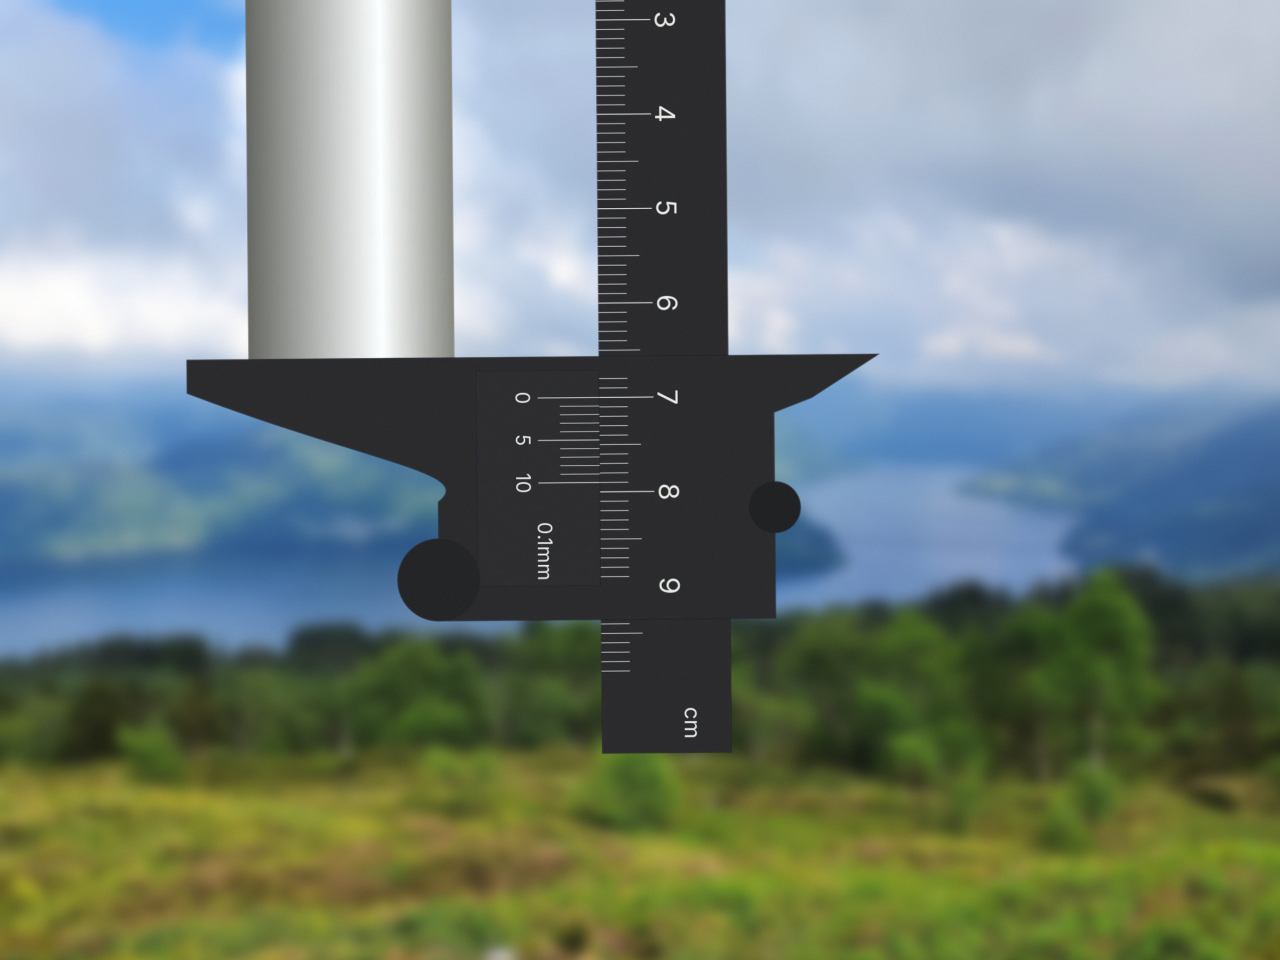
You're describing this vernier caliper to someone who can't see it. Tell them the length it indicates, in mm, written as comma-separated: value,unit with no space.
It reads 70.0,mm
